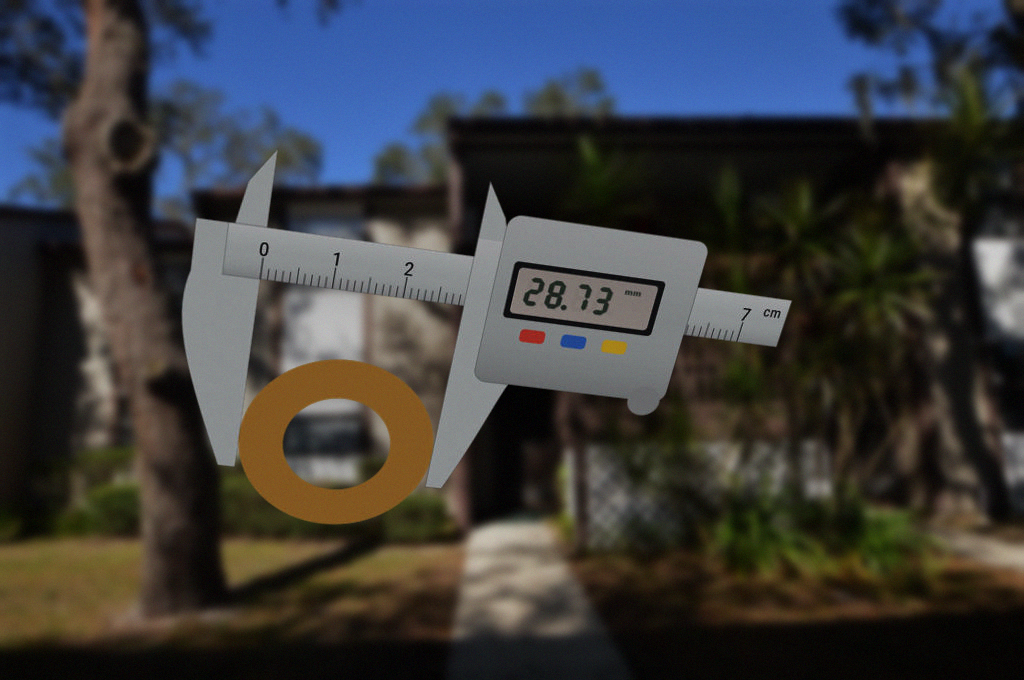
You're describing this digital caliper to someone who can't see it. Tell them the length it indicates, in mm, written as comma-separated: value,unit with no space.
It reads 28.73,mm
